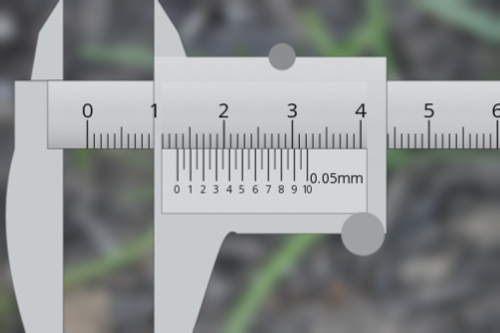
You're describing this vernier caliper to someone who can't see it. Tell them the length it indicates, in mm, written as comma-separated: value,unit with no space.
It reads 13.2,mm
